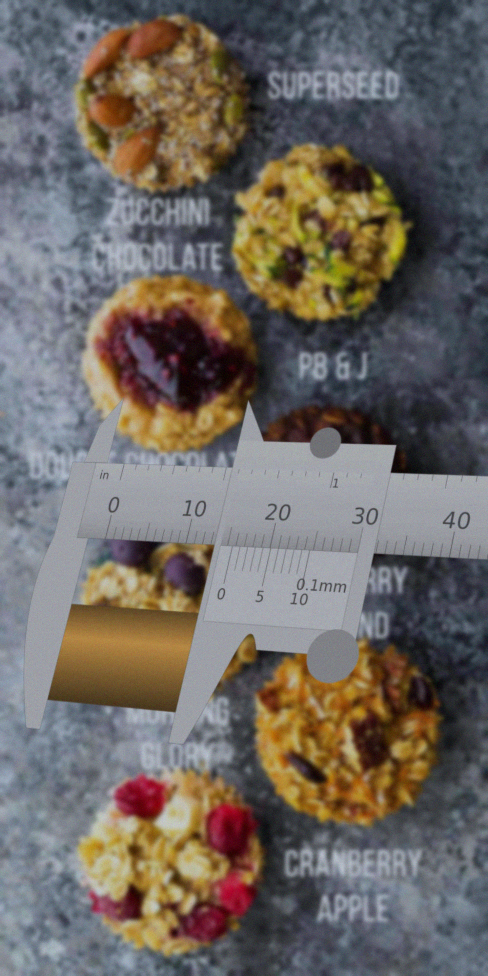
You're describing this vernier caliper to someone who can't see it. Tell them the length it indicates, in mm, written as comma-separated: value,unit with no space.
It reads 15.6,mm
